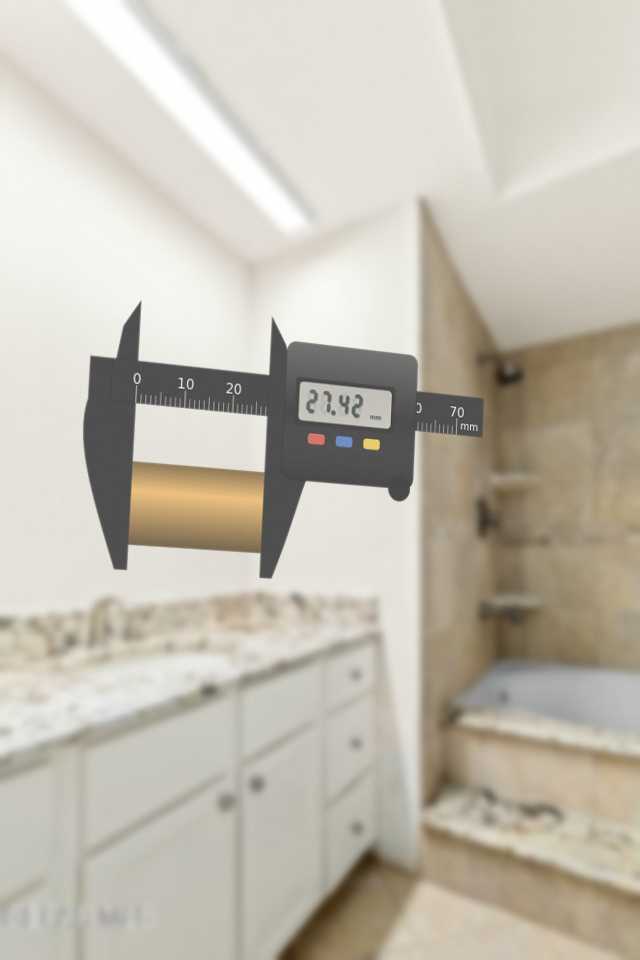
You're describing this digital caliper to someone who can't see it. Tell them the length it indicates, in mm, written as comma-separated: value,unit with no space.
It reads 27.42,mm
